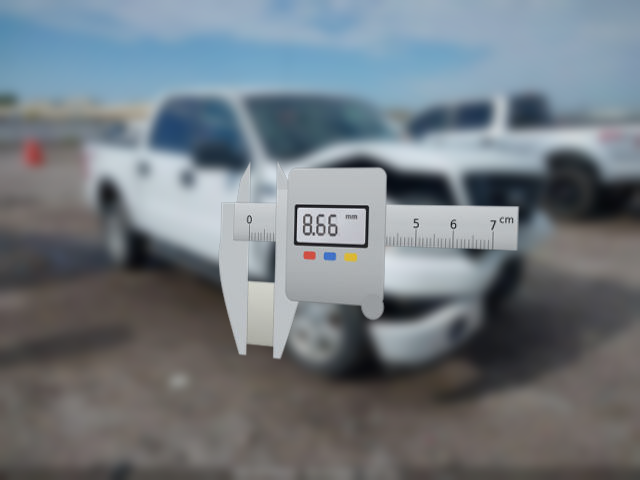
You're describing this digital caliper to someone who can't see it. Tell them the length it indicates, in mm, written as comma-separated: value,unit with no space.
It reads 8.66,mm
